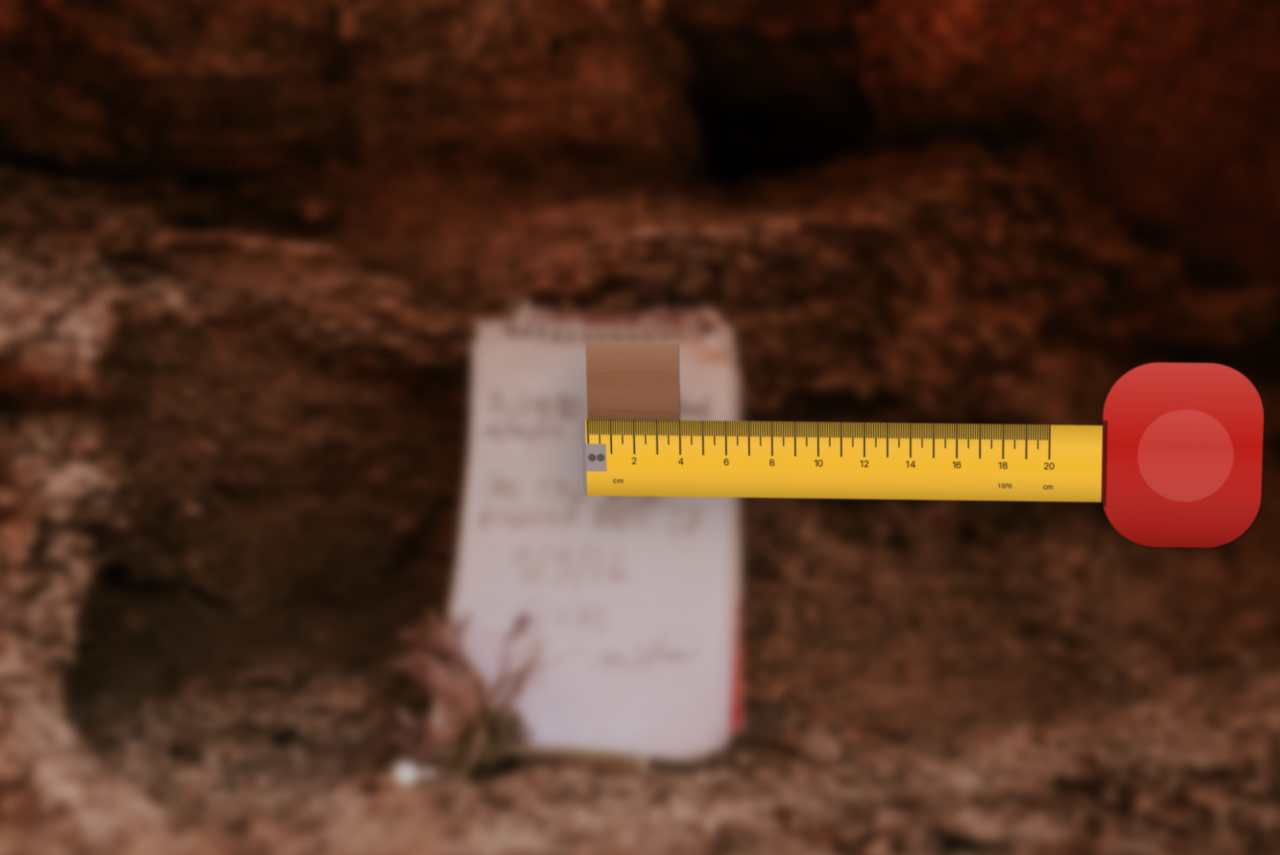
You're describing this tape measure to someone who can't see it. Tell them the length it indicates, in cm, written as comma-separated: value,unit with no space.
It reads 4,cm
